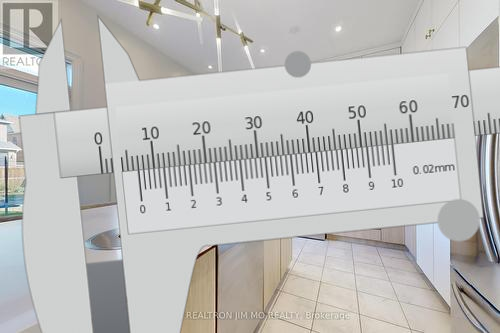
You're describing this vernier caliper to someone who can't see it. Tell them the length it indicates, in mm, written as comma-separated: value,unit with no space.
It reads 7.0,mm
